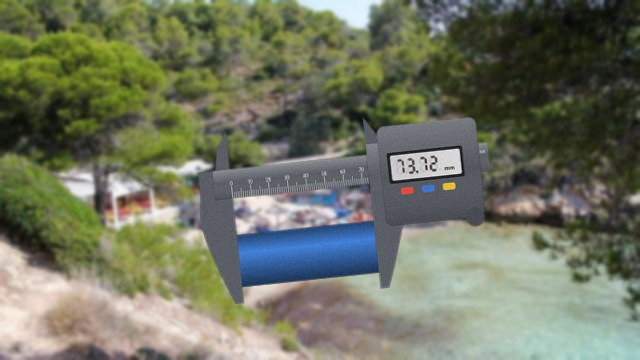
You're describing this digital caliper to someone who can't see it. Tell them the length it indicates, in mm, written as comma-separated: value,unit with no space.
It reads 73.72,mm
